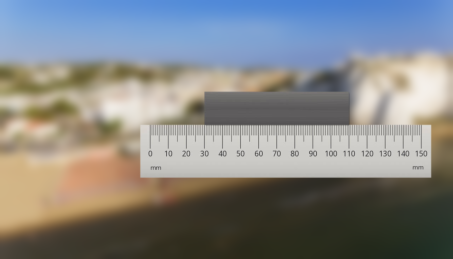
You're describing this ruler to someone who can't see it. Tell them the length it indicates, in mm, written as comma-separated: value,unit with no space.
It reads 80,mm
